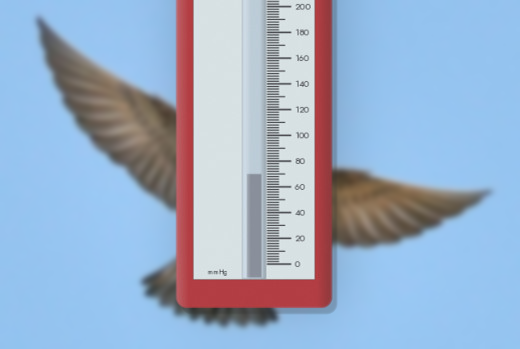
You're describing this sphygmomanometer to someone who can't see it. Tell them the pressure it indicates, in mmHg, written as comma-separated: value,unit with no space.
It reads 70,mmHg
